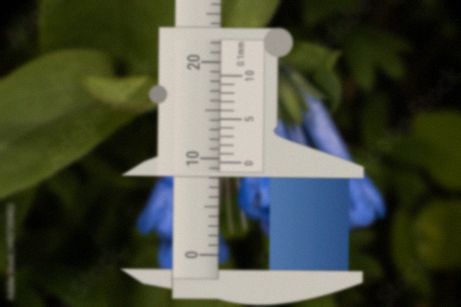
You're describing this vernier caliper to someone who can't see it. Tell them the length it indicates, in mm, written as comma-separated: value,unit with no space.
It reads 9.6,mm
